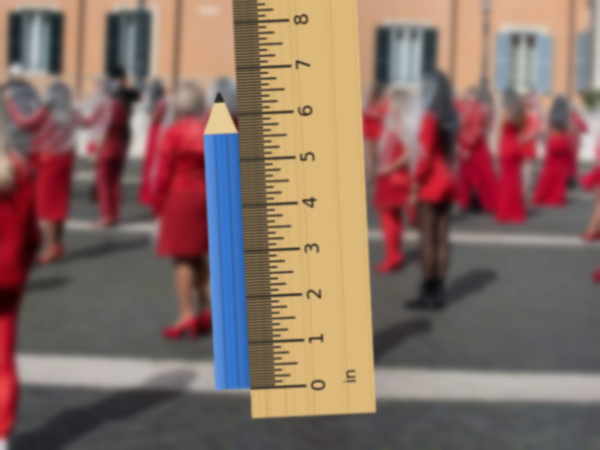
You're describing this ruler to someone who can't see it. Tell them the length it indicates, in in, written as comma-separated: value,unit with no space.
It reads 6.5,in
